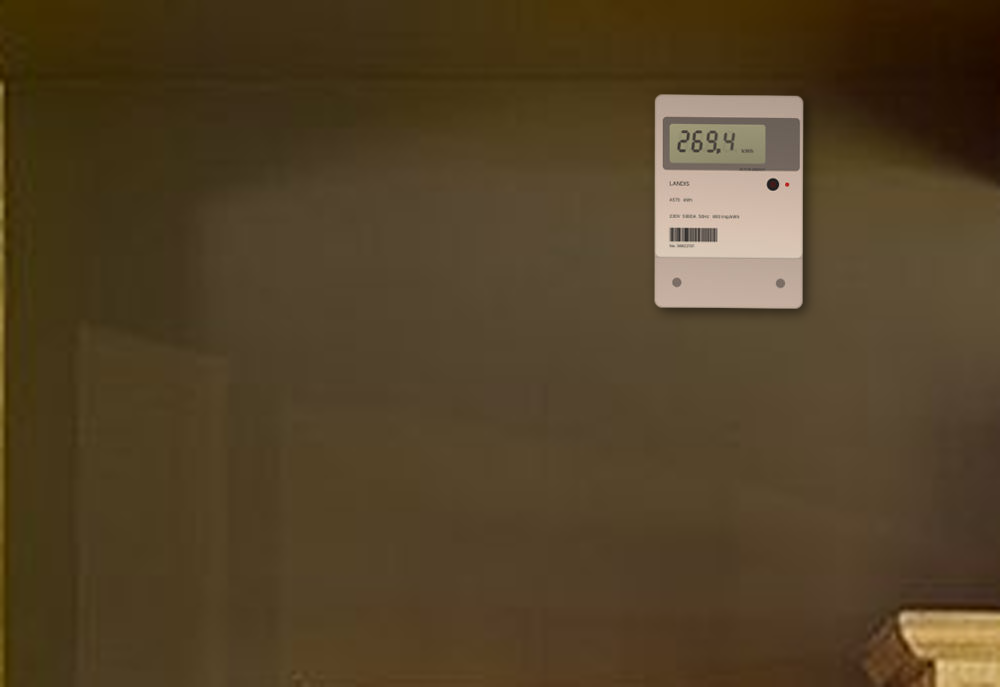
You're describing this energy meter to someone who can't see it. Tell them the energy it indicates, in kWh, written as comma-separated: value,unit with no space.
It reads 269.4,kWh
